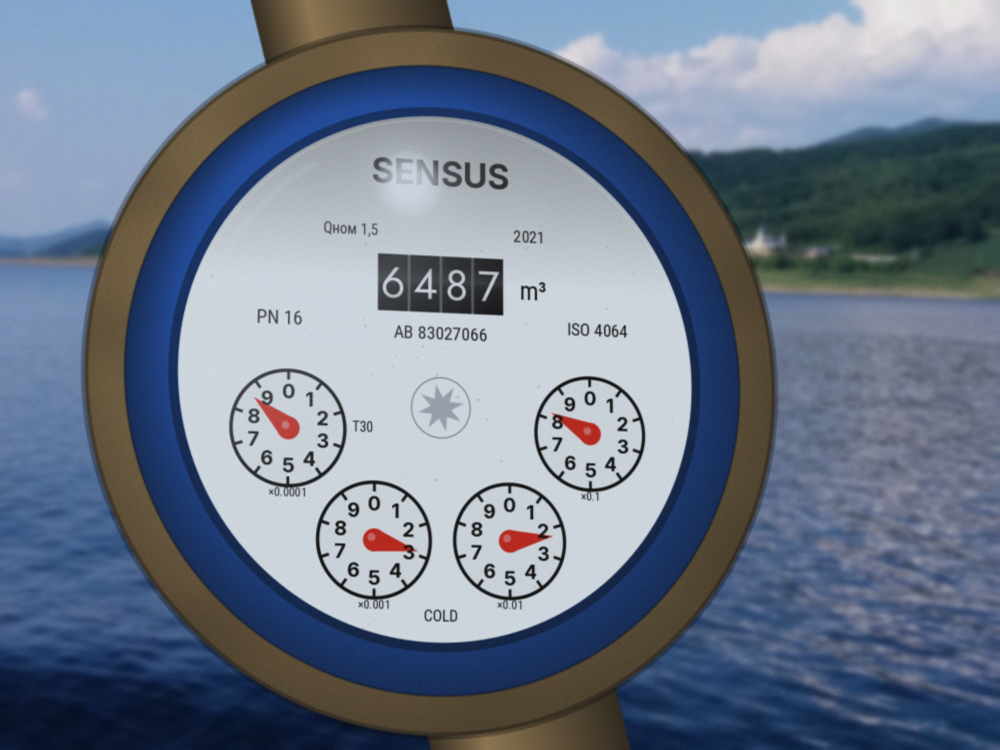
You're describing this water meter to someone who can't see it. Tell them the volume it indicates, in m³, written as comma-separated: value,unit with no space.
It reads 6487.8228,m³
